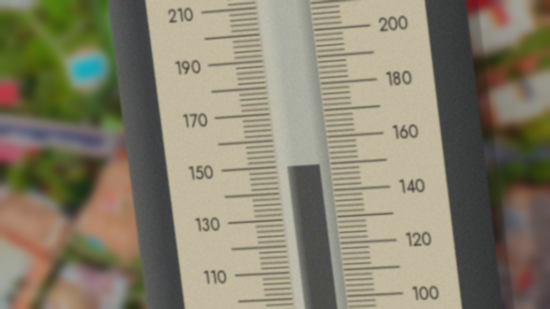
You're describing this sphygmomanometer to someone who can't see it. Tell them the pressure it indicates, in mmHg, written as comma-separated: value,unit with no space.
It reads 150,mmHg
